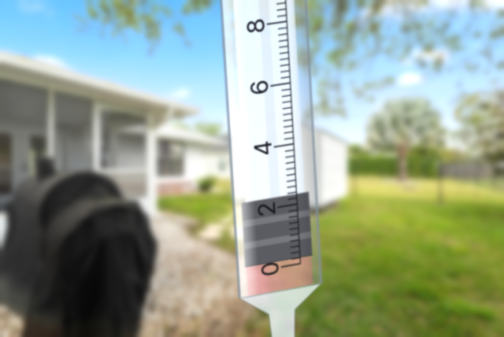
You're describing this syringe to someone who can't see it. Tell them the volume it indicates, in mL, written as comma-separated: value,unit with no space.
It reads 0.2,mL
